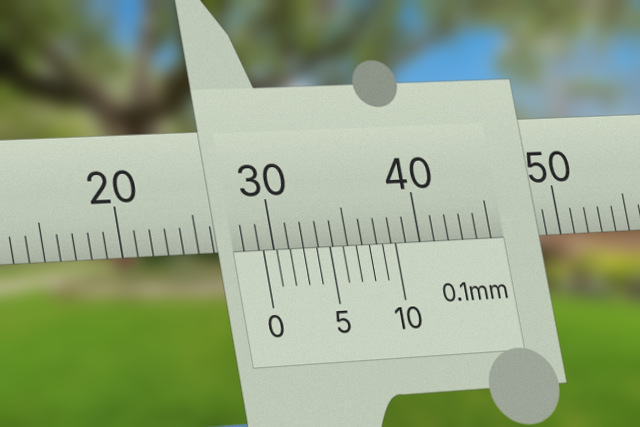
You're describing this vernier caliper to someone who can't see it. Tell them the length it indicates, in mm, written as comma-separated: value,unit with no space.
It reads 29.3,mm
